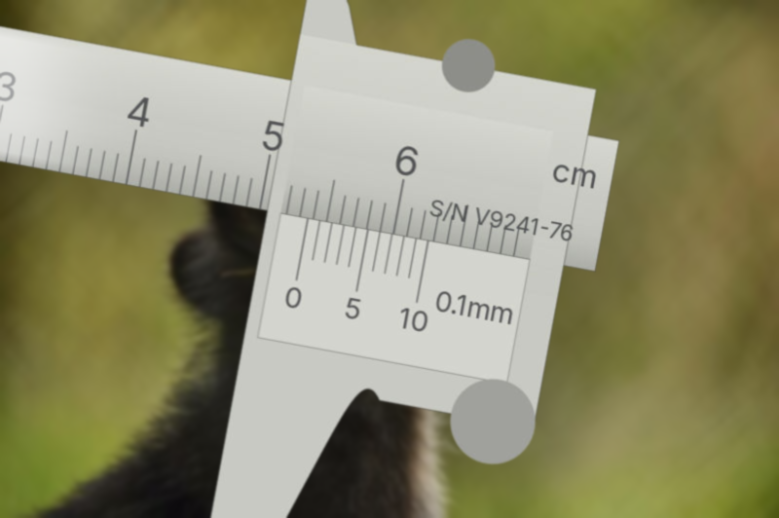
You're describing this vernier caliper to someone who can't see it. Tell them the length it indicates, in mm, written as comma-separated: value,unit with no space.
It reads 53.6,mm
